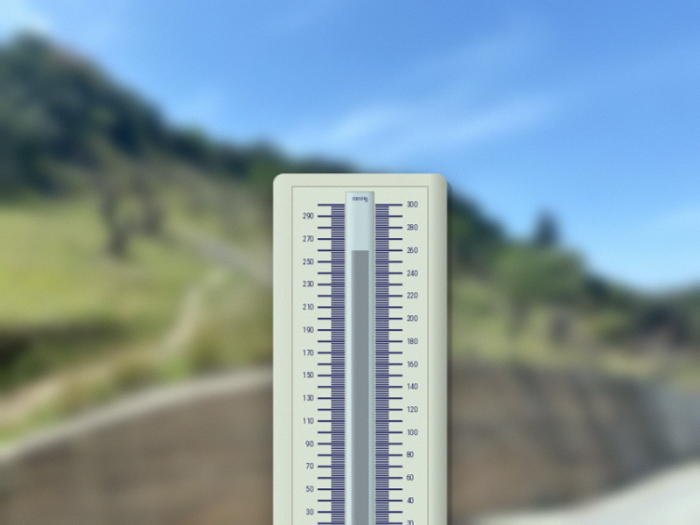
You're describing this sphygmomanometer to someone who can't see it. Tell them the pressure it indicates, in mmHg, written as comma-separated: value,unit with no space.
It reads 260,mmHg
